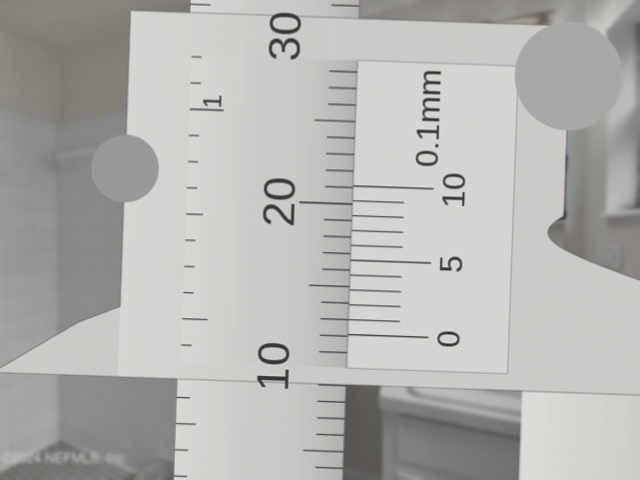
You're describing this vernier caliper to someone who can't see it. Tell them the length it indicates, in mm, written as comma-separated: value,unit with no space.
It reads 12.1,mm
